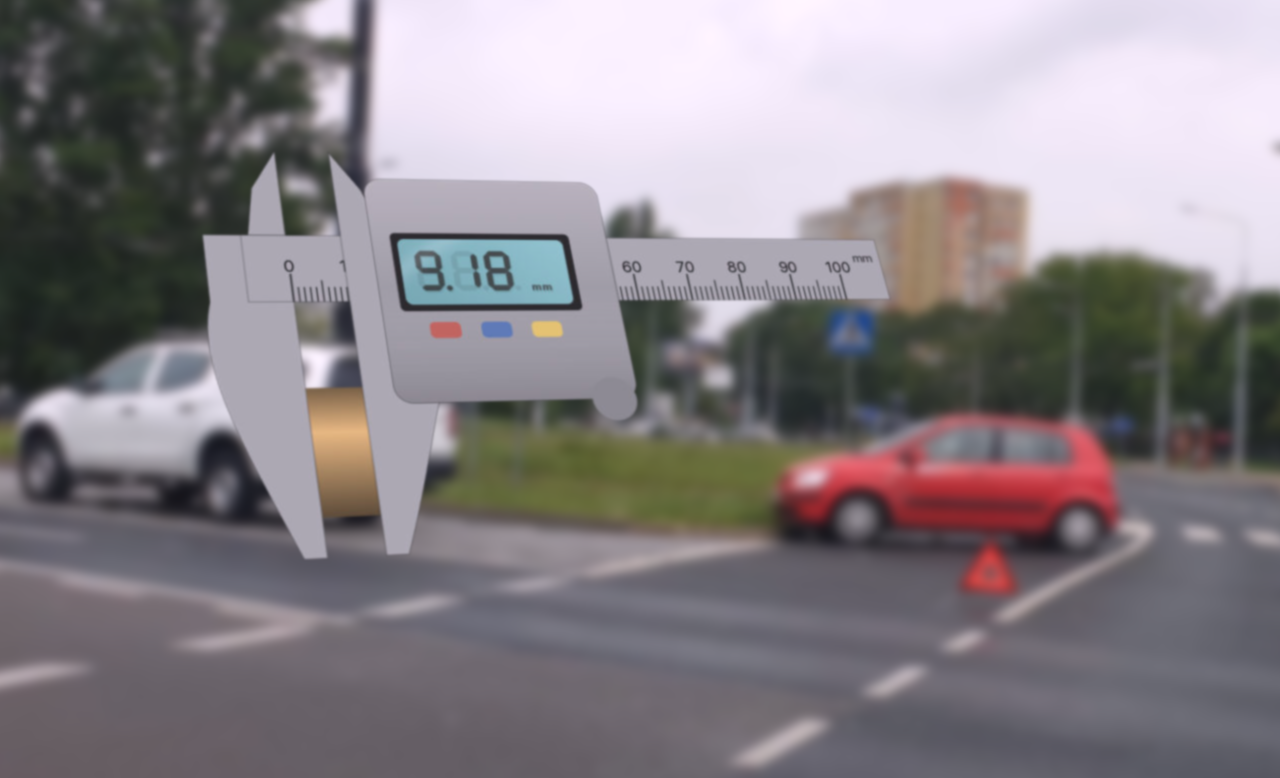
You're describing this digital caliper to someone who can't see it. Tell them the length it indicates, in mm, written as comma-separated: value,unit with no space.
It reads 9.18,mm
